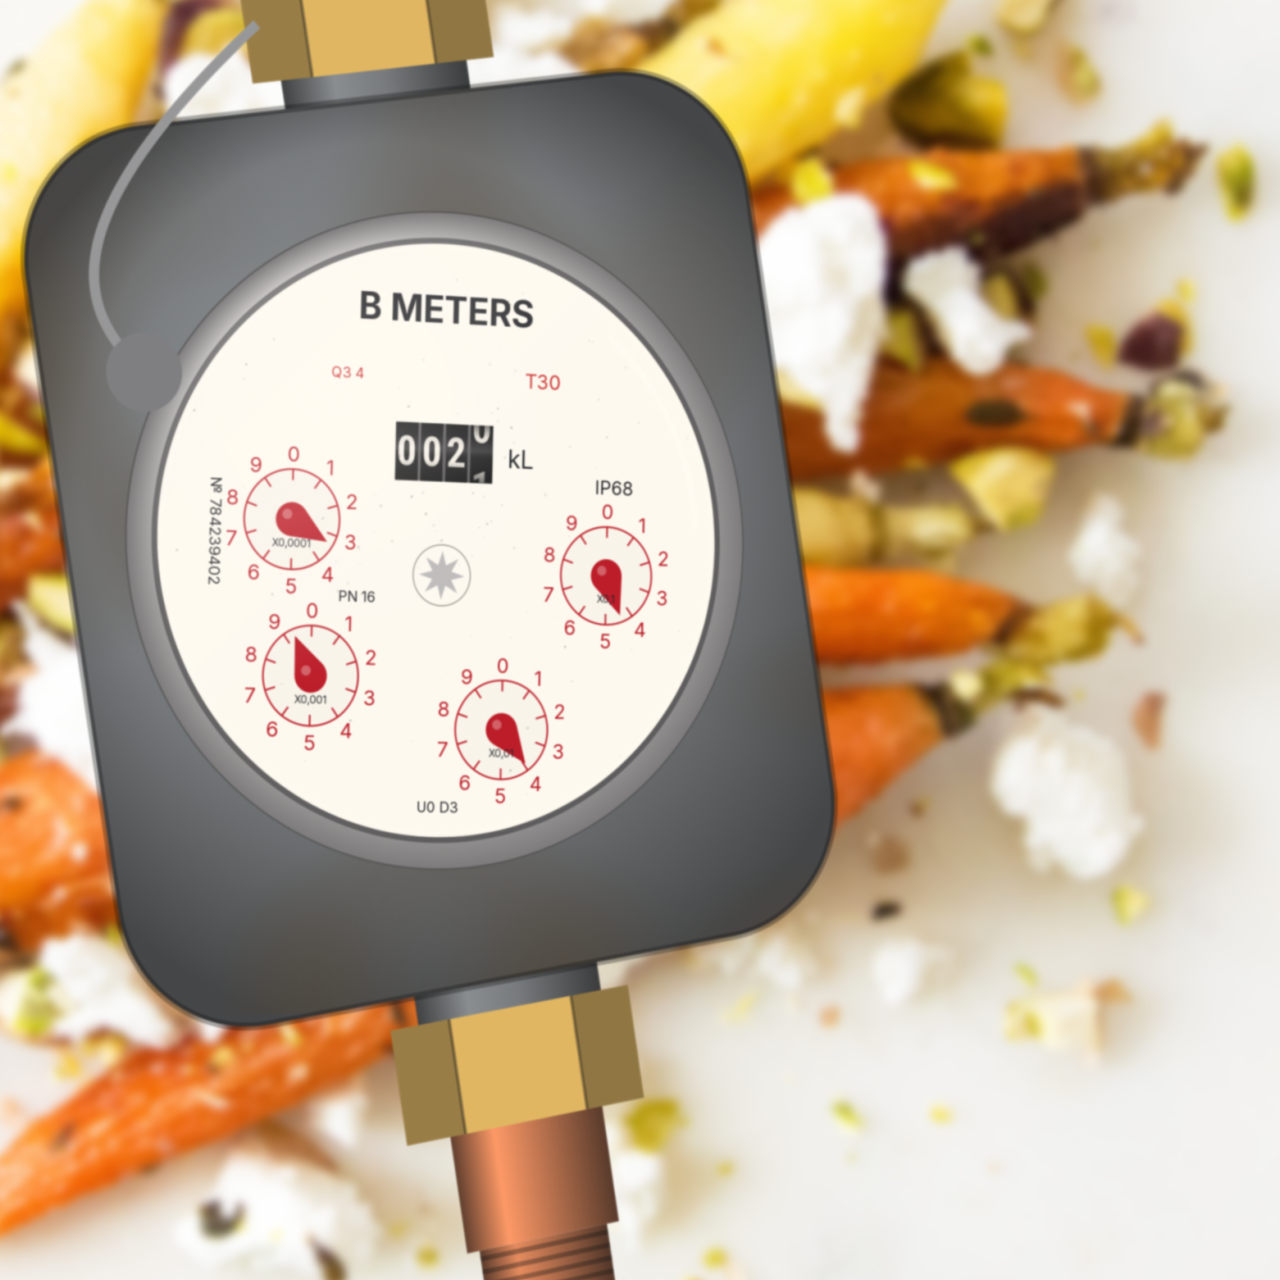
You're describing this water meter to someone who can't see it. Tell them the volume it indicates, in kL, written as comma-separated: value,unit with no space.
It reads 20.4393,kL
